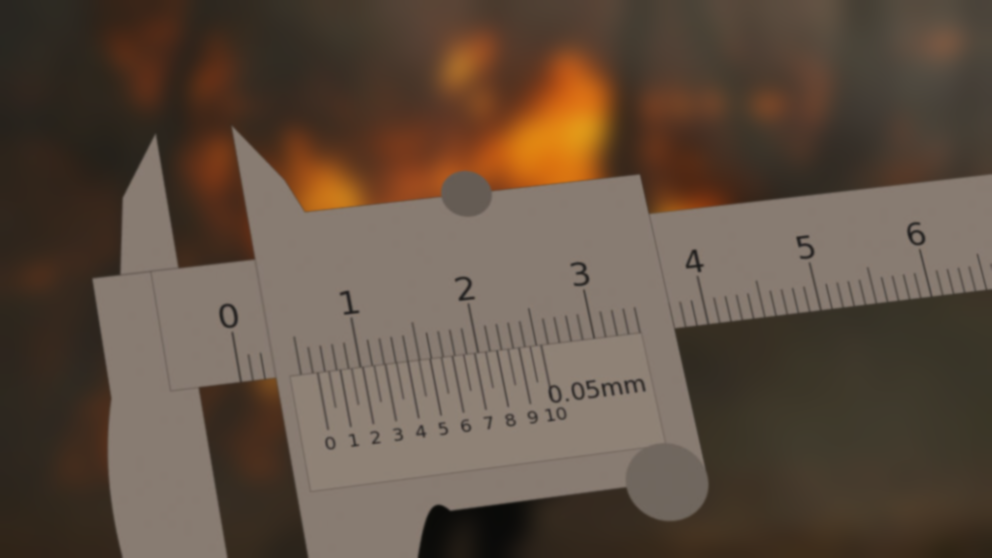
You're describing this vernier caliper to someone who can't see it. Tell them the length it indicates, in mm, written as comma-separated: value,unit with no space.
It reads 6.4,mm
